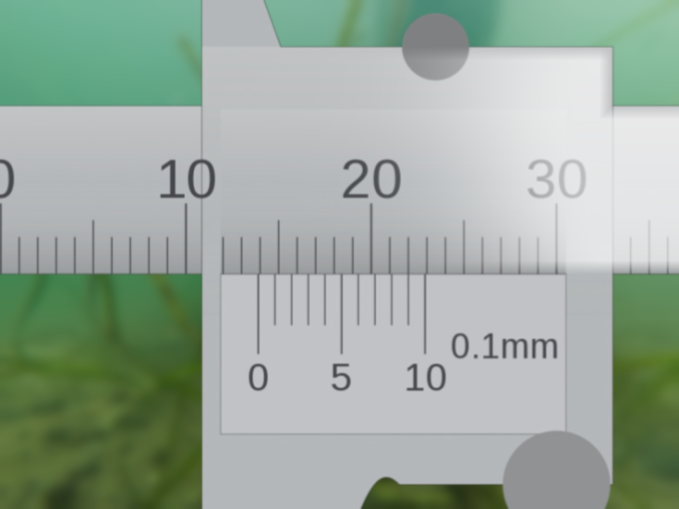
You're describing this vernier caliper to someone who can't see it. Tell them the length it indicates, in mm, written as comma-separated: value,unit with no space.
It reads 13.9,mm
